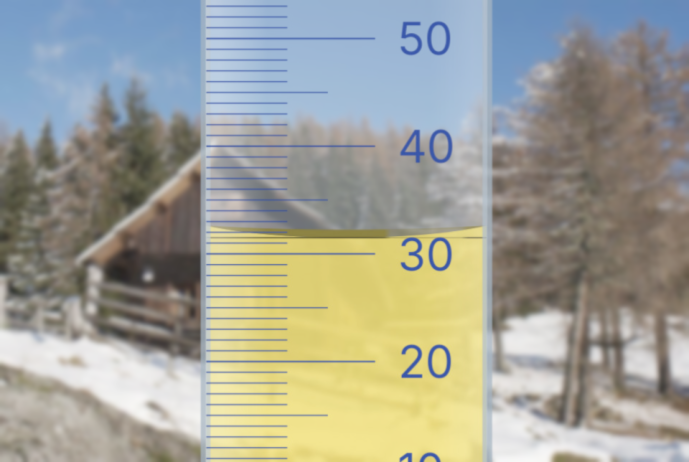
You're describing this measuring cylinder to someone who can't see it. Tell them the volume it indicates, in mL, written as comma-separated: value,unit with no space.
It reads 31.5,mL
